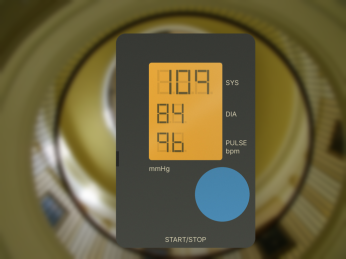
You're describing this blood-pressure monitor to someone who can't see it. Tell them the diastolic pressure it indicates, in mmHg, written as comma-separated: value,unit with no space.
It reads 84,mmHg
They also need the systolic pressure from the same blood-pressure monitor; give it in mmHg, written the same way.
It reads 109,mmHg
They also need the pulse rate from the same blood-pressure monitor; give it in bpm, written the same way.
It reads 96,bpm
